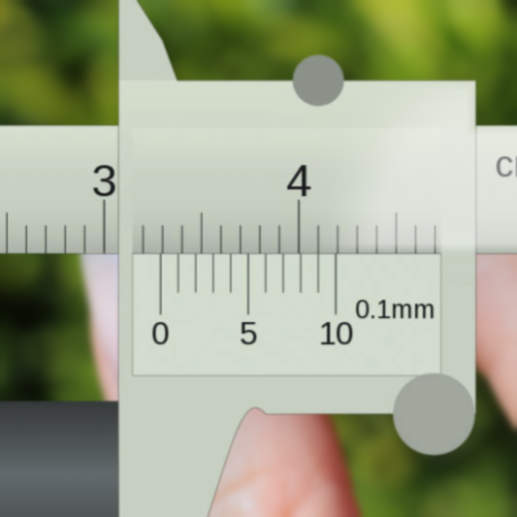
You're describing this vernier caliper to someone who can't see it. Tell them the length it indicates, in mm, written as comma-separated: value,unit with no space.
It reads 32.9,mm
